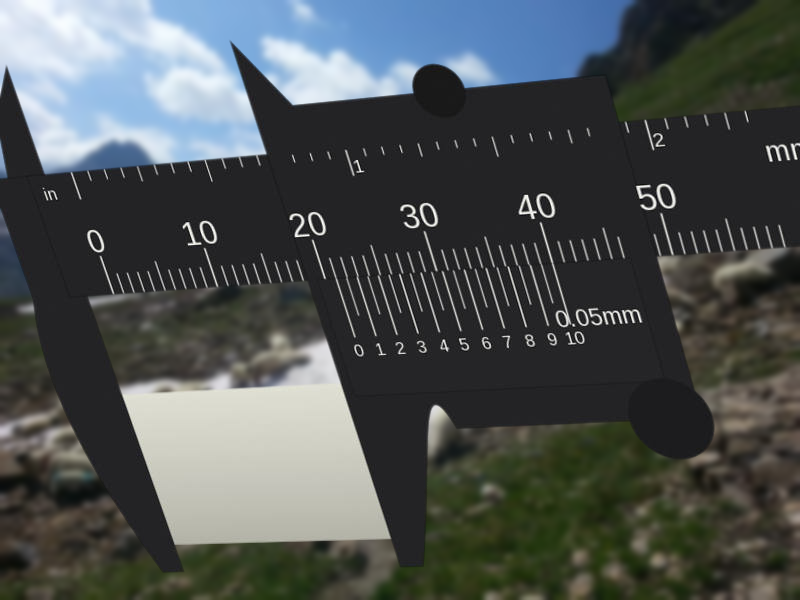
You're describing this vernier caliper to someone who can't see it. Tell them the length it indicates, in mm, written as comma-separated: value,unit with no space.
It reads 21.0,mm
